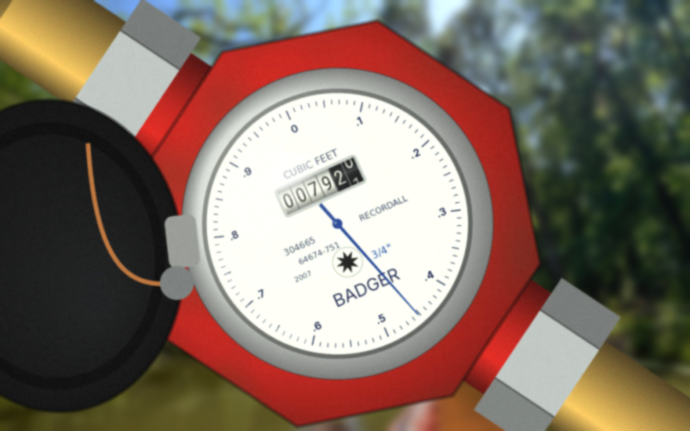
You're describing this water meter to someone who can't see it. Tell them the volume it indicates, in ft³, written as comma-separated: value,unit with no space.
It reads 7920.45,ft³
